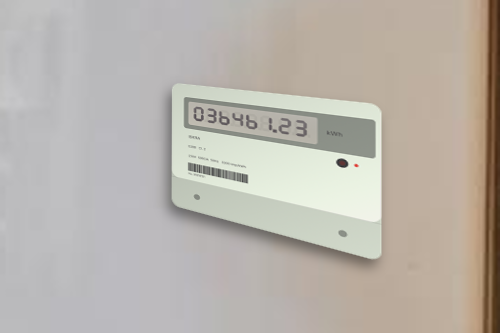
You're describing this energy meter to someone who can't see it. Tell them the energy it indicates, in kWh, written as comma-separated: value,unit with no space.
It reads 36461.23,kWh
